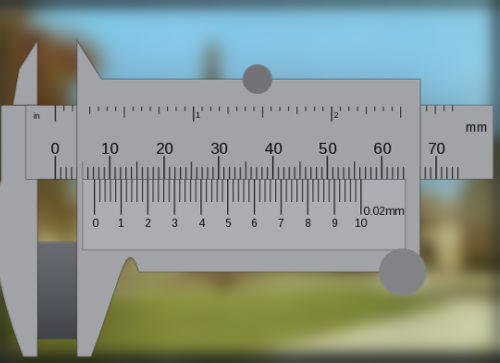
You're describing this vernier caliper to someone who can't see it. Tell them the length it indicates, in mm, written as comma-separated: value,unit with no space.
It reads 7.2,mm
